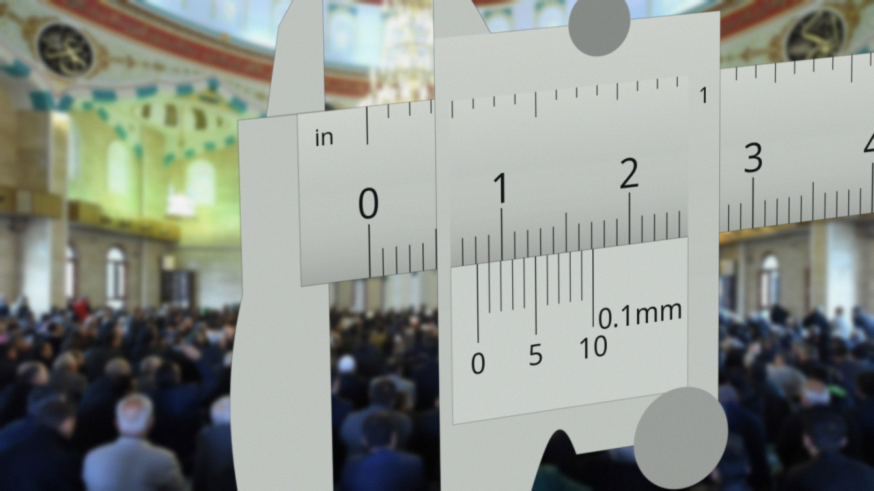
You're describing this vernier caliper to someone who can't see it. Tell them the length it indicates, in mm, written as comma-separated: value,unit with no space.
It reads 8.1,mm
